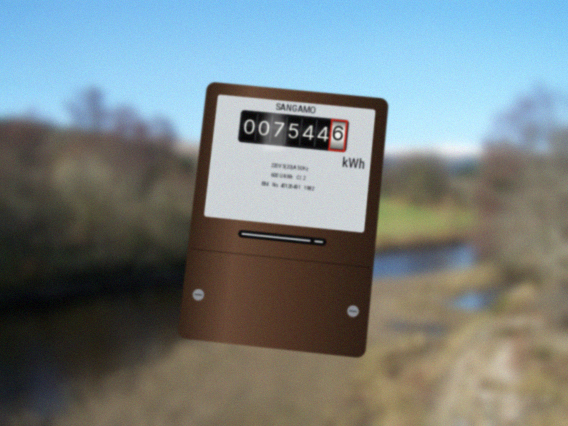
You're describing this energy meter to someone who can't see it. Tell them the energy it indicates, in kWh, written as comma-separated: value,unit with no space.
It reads 7544.6,kWh
